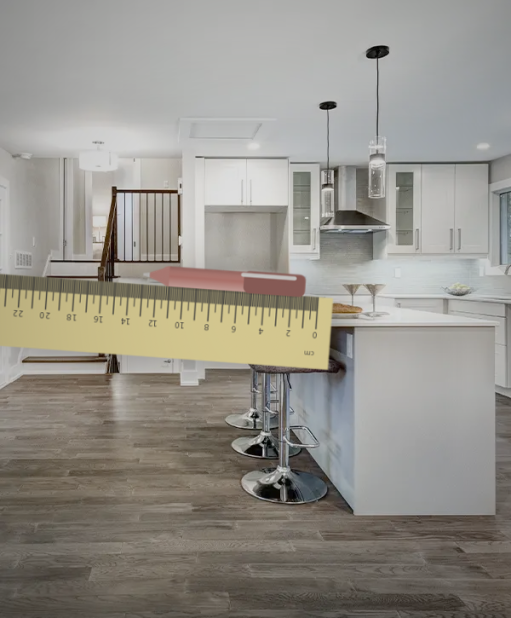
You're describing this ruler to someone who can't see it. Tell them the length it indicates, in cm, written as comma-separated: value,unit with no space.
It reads 12,cm
